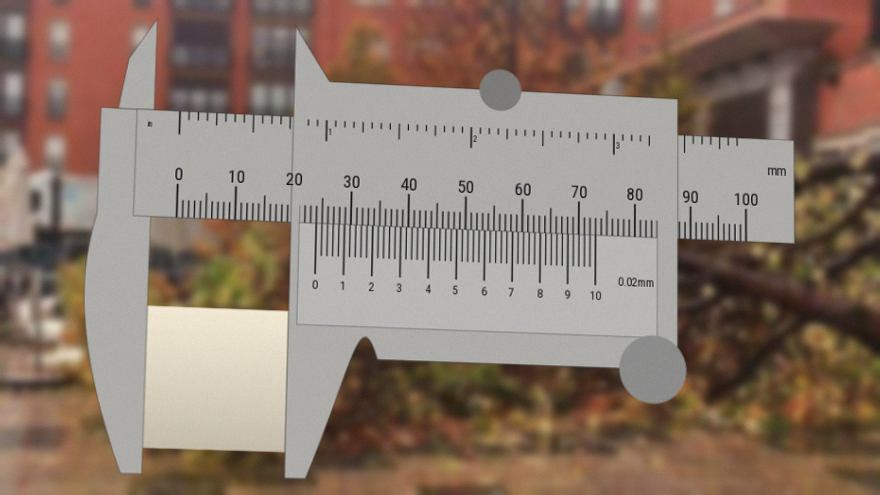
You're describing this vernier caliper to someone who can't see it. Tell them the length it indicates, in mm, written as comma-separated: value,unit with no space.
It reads 24.0,mm
